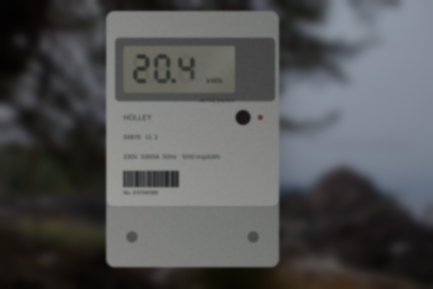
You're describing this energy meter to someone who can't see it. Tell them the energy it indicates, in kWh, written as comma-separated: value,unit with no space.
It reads 20.4,kWh
